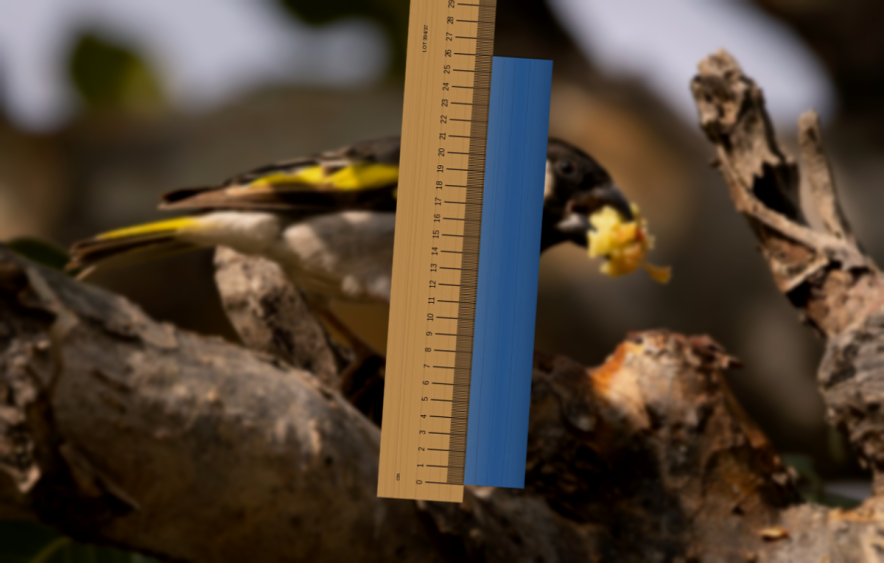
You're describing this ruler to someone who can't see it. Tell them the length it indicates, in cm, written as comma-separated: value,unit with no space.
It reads 26,cm
